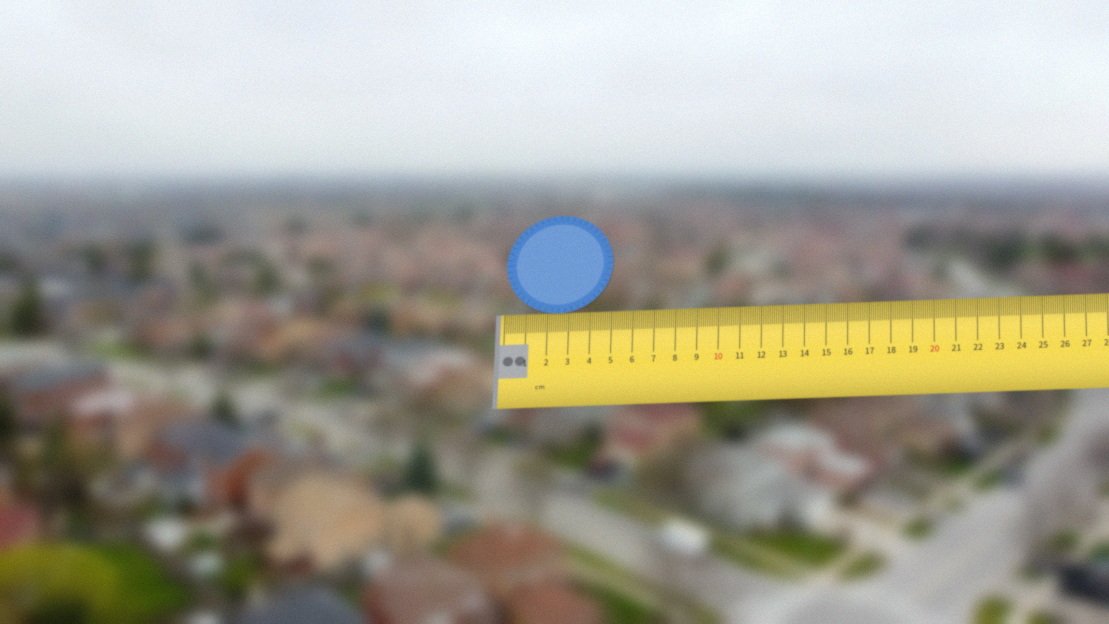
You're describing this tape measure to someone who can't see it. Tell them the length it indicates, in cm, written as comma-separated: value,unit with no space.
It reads 5,cm
